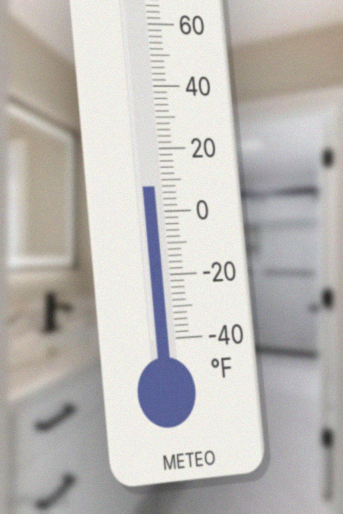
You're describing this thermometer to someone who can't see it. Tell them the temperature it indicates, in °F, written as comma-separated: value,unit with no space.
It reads 8,°F
